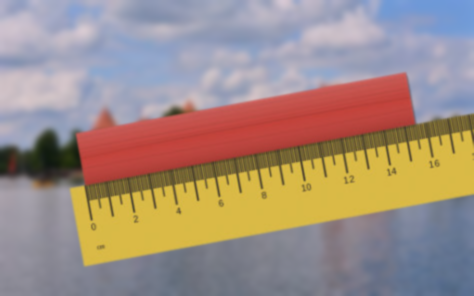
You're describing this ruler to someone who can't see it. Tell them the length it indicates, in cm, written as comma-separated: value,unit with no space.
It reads 15.5,cm
